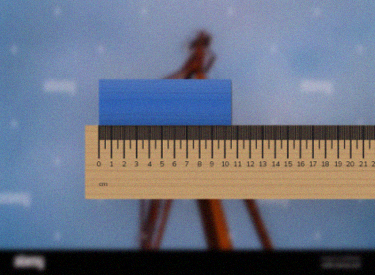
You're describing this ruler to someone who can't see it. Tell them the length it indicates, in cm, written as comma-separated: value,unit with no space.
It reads 10.5,cm
